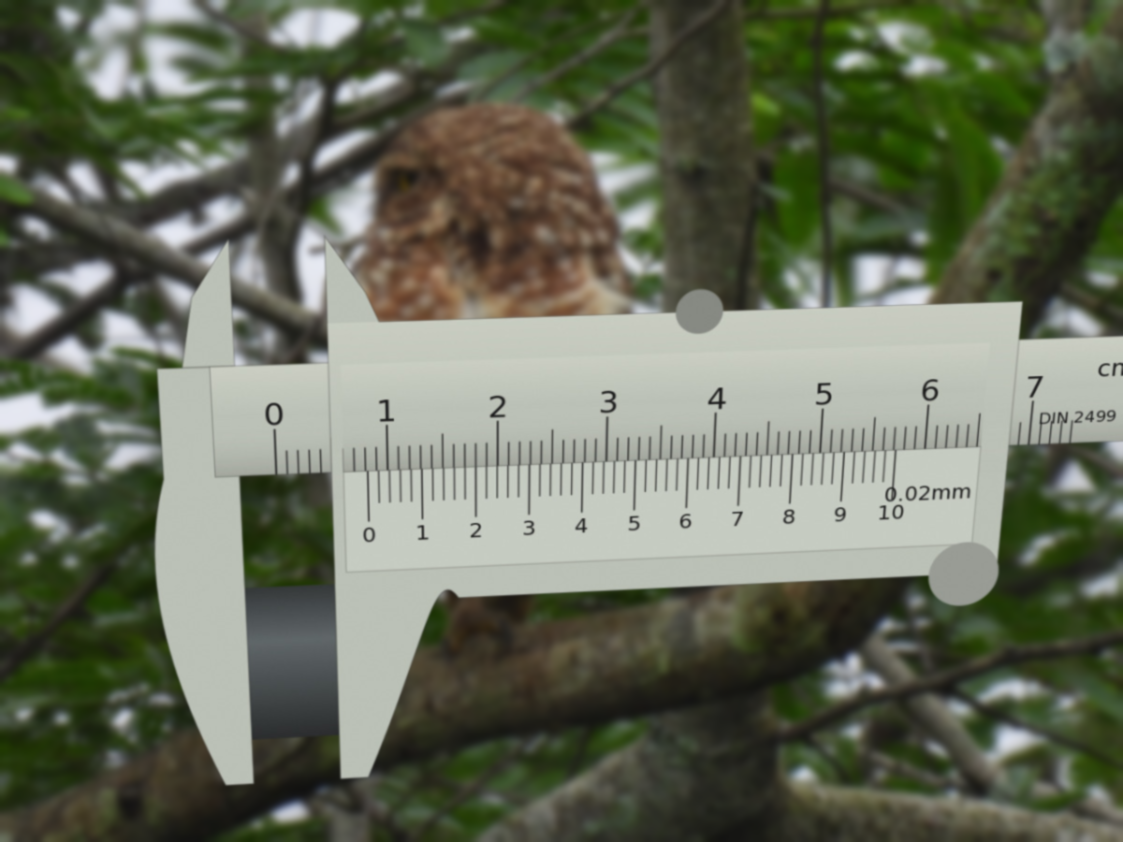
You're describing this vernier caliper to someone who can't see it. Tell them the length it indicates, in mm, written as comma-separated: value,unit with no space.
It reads 8.2,mm
